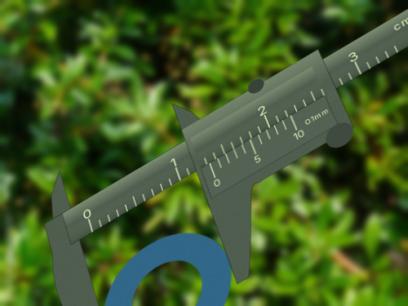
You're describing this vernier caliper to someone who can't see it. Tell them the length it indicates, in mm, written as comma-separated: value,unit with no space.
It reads 13.3,mm
